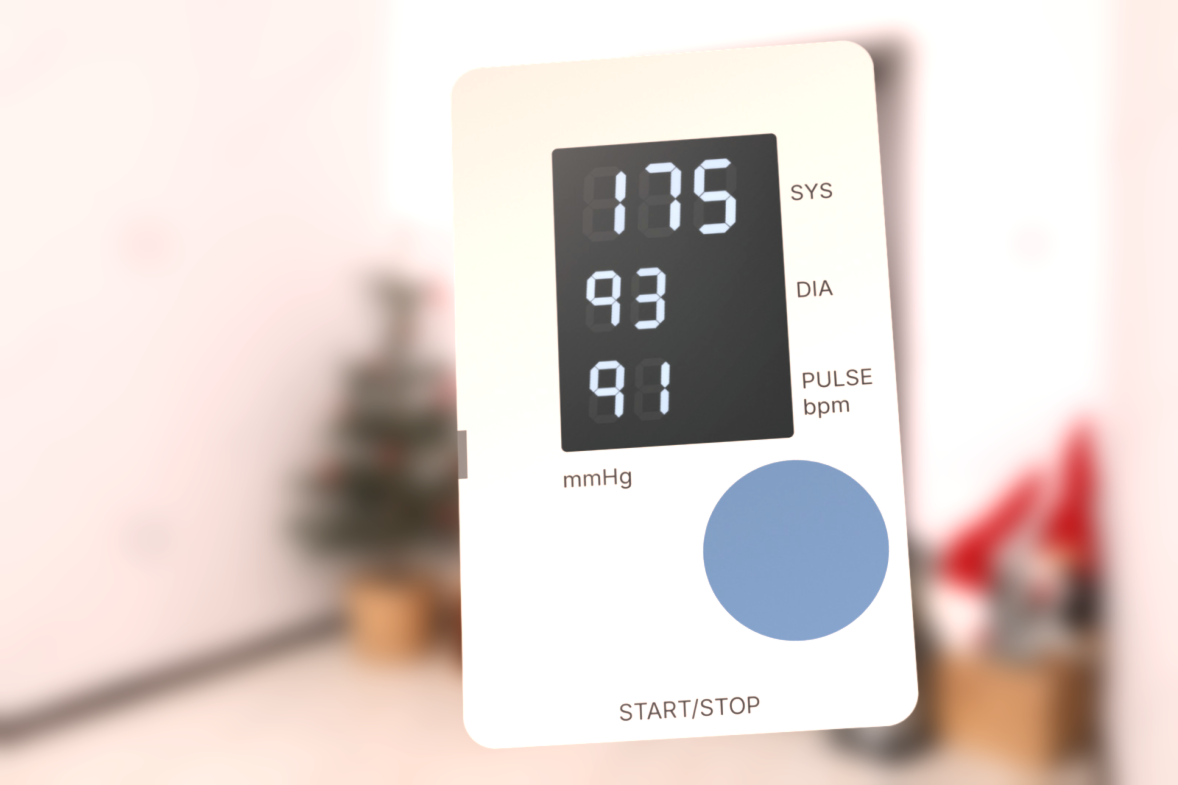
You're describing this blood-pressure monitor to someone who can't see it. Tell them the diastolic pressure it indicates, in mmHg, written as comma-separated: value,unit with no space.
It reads 93,mmHg
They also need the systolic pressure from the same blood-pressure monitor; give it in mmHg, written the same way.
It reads 175,mmHg
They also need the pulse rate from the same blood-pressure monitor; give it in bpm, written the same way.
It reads 91,bpm
